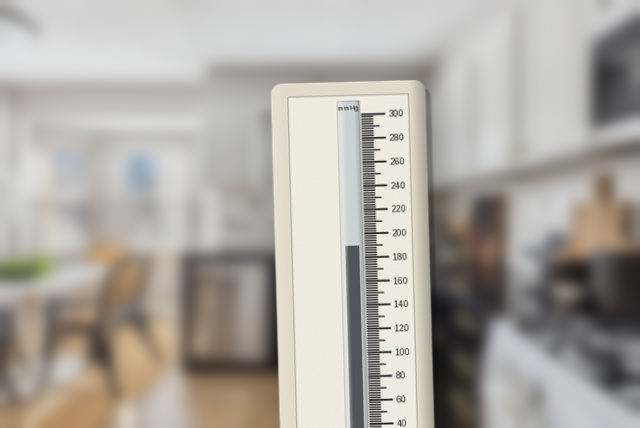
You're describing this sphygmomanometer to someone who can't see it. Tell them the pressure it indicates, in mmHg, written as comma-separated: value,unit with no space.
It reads 190,mmHg
